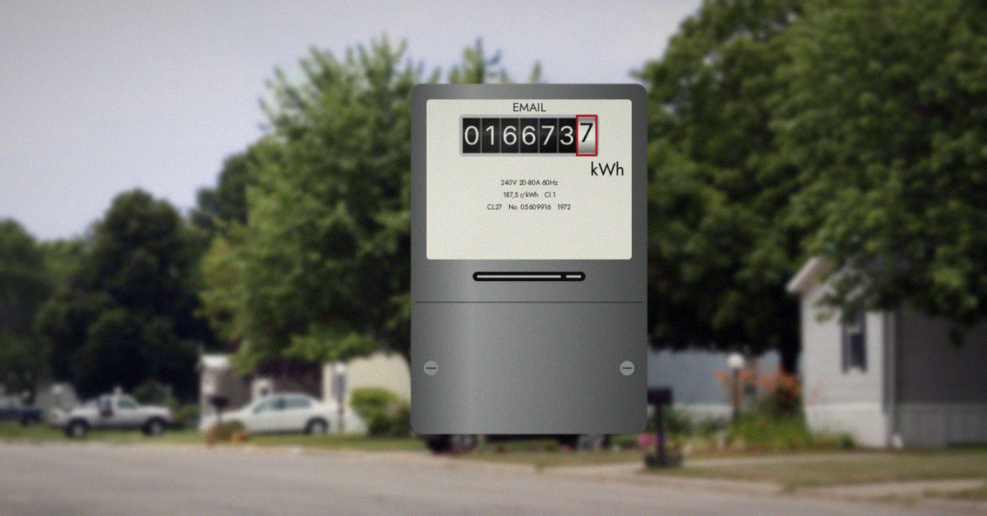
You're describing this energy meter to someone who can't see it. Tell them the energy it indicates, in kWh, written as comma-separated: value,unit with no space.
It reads 16673.7,kWh
